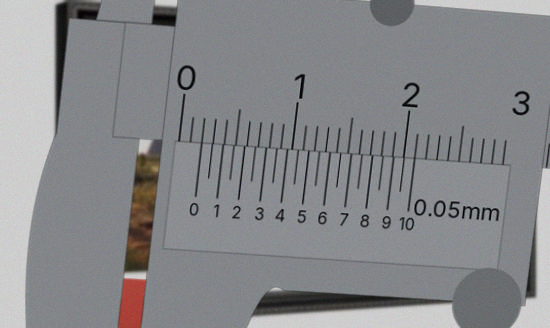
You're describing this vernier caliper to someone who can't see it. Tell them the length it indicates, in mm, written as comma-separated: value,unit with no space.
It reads 2.0,mm
